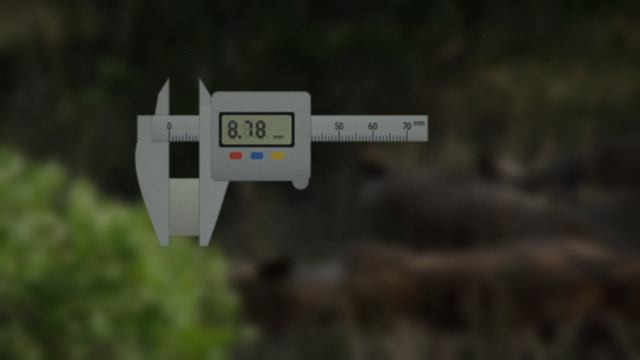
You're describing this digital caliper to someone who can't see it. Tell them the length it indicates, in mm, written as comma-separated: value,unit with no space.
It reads 8.78,mm
